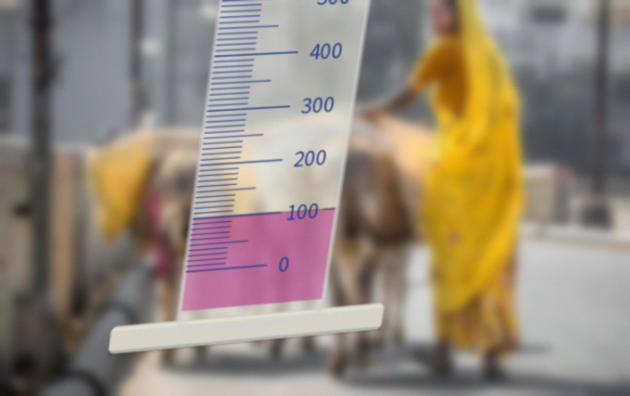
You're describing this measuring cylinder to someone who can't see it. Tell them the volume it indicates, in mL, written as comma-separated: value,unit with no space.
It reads 100,mL
